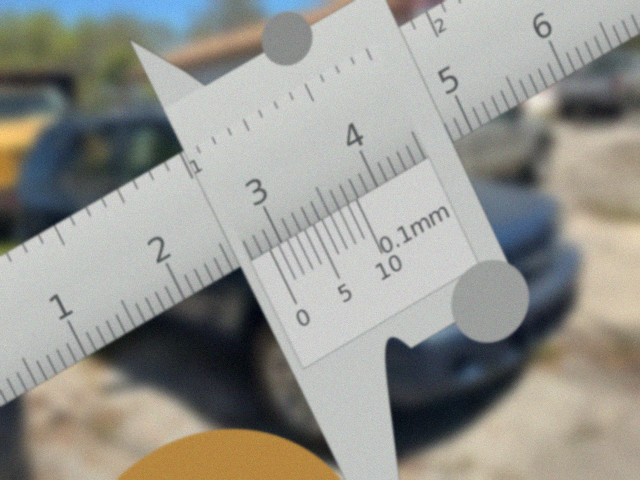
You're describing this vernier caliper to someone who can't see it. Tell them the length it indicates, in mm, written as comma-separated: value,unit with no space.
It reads 28.8,mm
